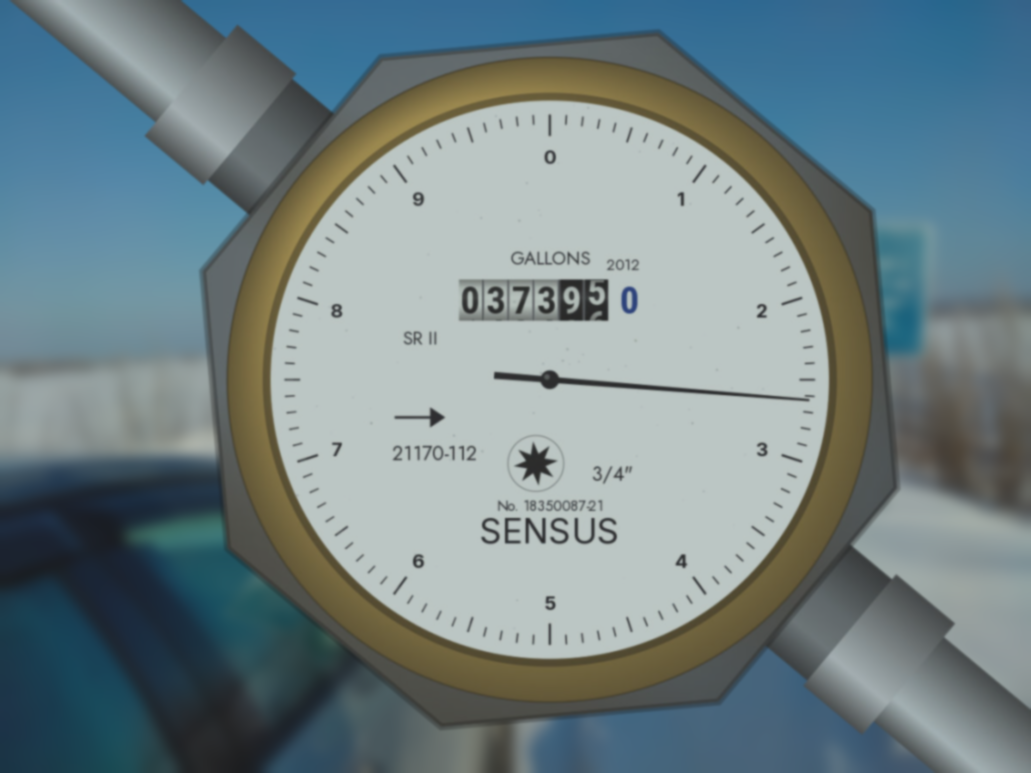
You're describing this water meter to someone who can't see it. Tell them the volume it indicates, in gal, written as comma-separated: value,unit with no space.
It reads 373952.6,gal
